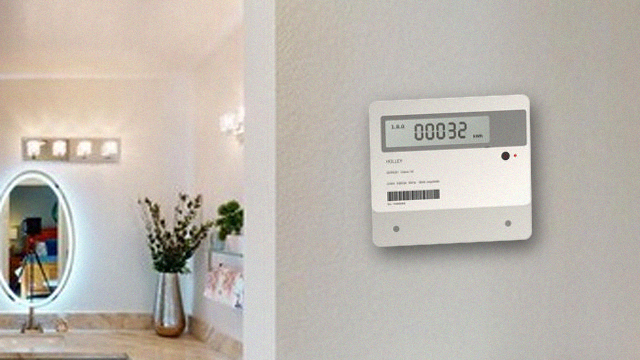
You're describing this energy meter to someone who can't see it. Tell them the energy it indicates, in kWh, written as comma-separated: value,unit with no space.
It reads 32,kWh
